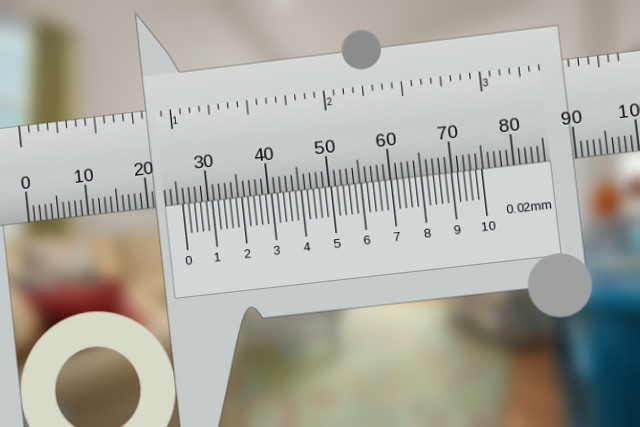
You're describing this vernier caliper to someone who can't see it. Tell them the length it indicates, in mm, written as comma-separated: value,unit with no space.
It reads 25.8,mm
